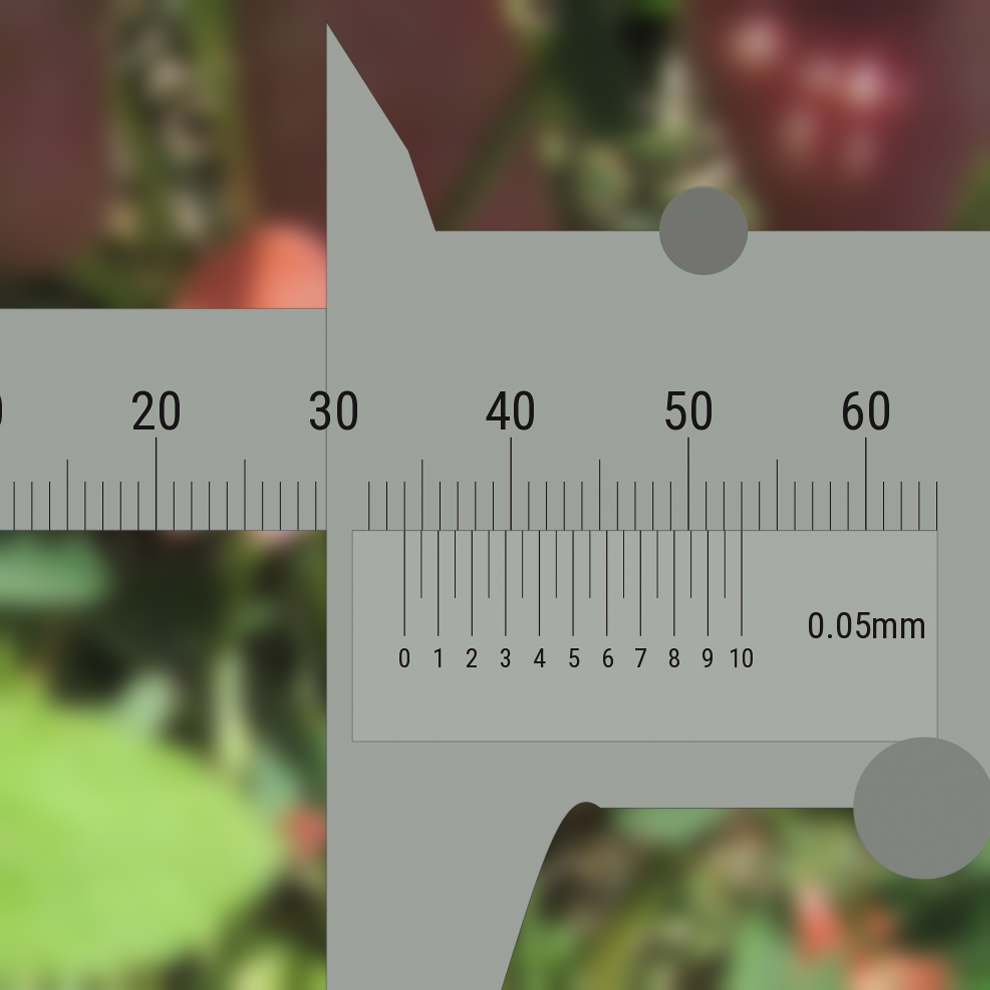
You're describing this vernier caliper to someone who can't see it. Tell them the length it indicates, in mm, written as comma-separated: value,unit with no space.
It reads 34.0,mm
